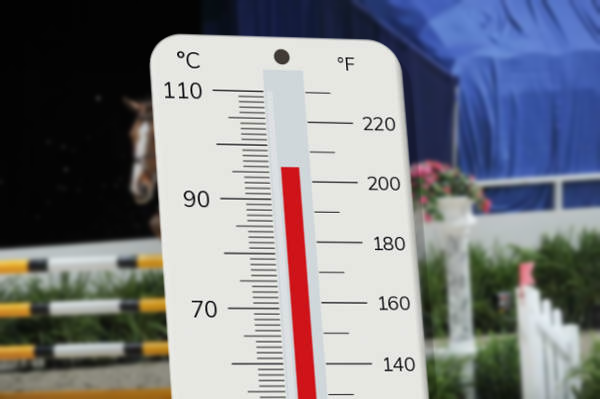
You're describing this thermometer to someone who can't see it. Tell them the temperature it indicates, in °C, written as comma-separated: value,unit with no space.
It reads 96,°C
